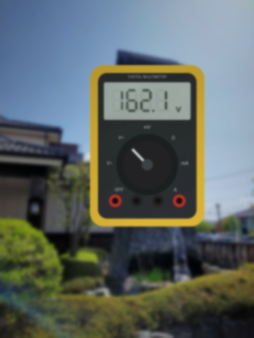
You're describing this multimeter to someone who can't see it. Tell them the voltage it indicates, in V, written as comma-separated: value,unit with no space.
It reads 162.1,V
